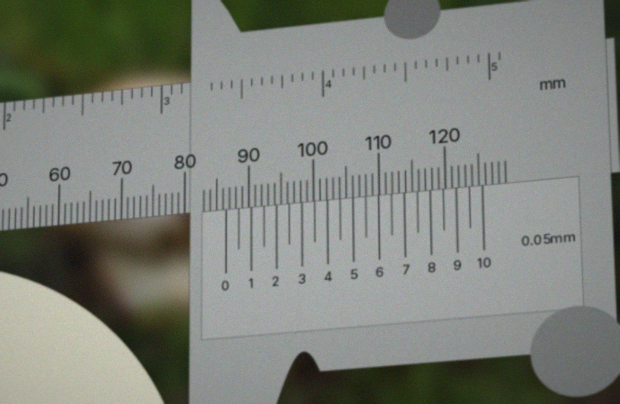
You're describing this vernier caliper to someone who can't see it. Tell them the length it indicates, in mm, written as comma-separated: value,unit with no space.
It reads 86.5,mm
